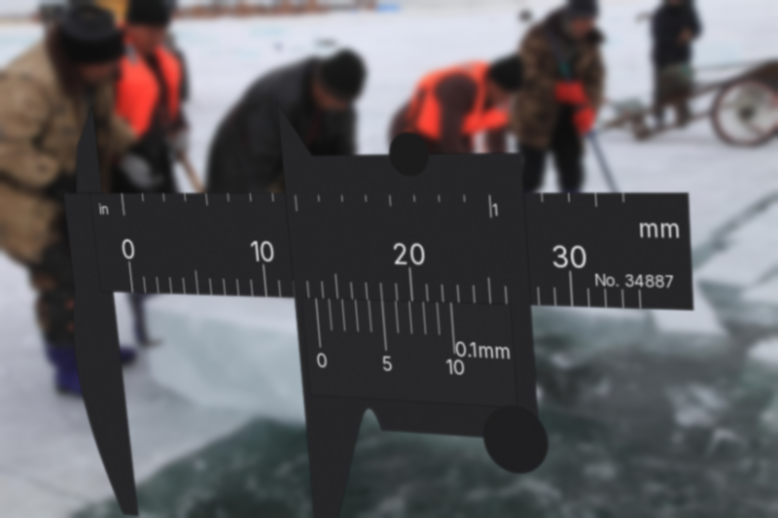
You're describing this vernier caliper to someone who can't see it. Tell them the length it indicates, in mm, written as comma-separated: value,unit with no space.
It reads 13.5,mm
